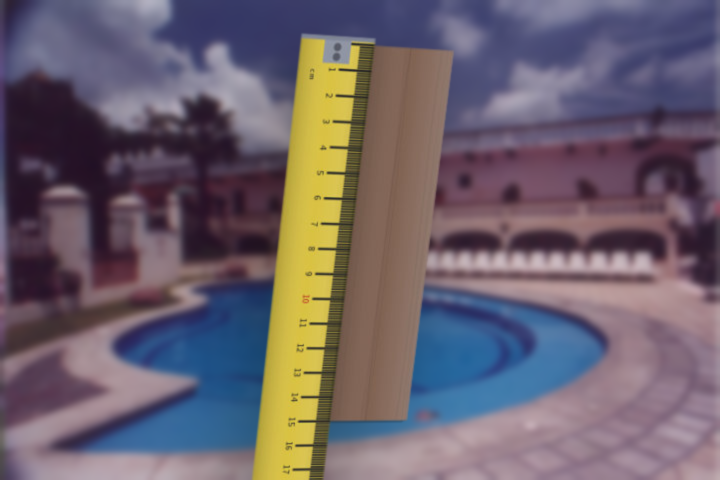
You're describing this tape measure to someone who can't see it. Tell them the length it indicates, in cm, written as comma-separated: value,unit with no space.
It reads 15,cm
